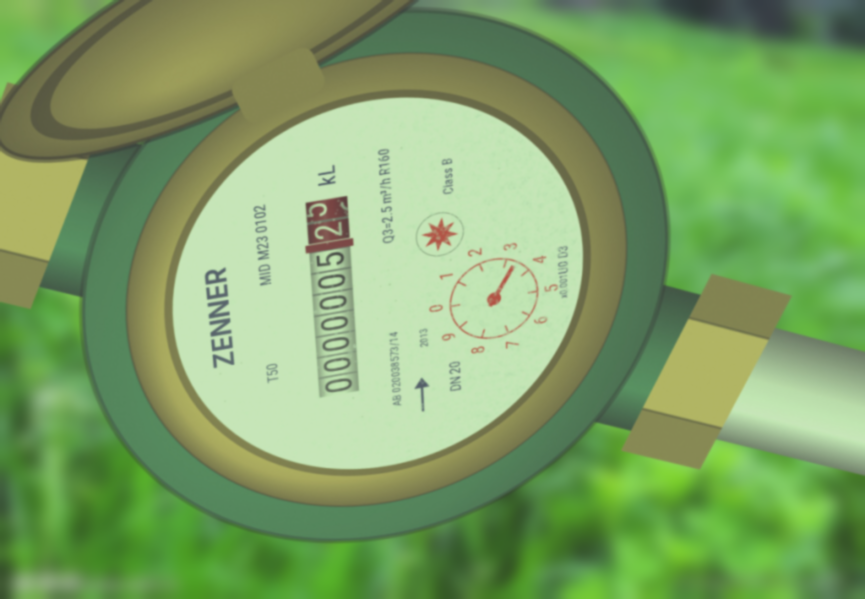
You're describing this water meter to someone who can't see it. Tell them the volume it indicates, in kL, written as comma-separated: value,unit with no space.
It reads 5.253,kL
